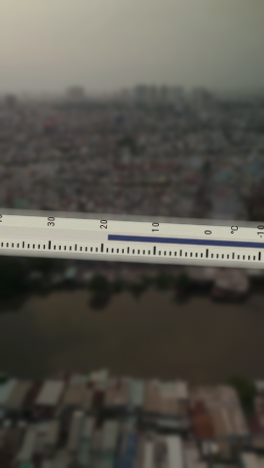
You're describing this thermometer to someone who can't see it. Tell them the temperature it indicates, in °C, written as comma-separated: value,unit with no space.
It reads 19,°C
